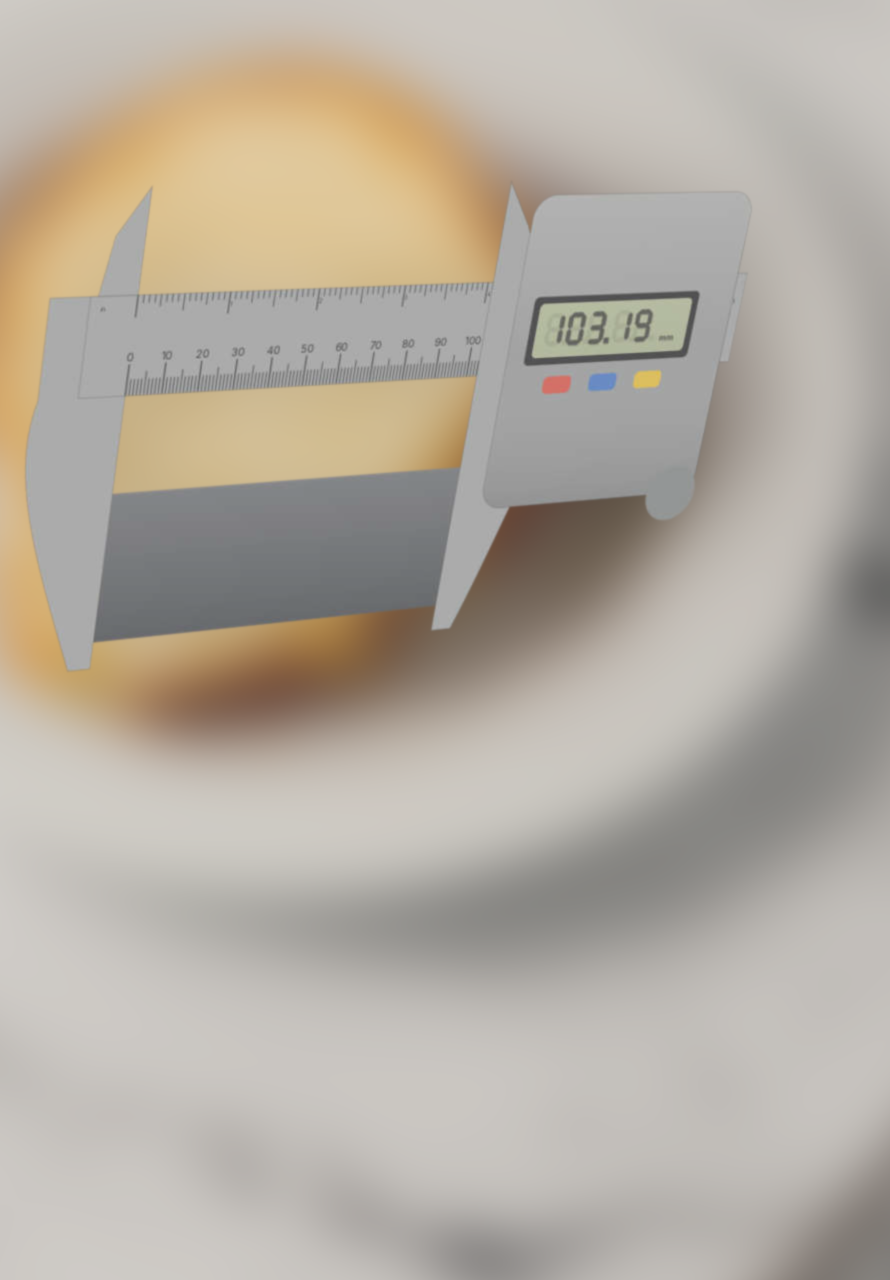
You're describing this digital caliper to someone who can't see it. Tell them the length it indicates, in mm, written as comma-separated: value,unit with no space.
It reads 103.19,mm
